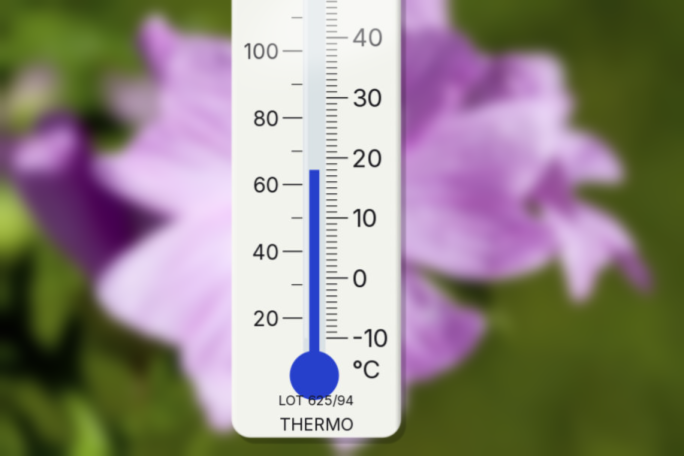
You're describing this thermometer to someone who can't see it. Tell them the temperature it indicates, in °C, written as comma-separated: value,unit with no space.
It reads 18,°C
